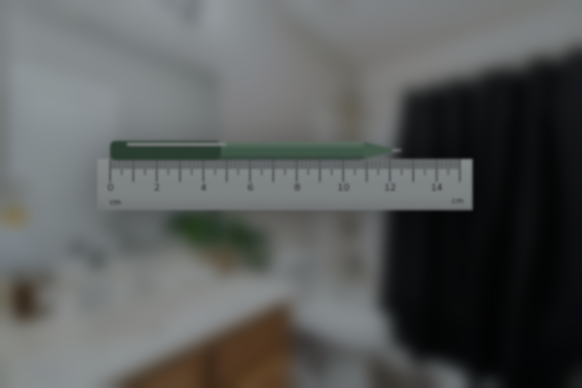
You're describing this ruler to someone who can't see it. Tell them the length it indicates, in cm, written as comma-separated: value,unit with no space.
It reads 12.5,cm
